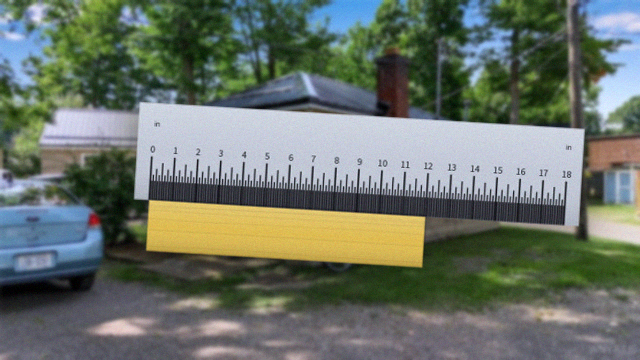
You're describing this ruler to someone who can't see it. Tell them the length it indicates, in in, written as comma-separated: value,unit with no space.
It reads 12,in
